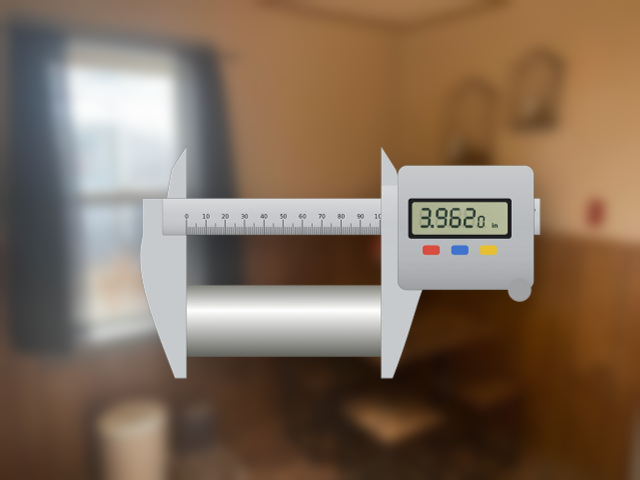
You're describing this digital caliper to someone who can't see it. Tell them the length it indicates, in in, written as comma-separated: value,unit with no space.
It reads 3.9620,in
